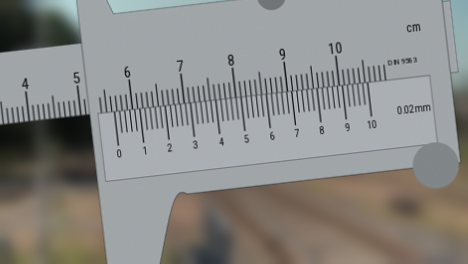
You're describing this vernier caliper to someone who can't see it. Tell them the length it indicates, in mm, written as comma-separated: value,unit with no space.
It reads 56.5,mm
